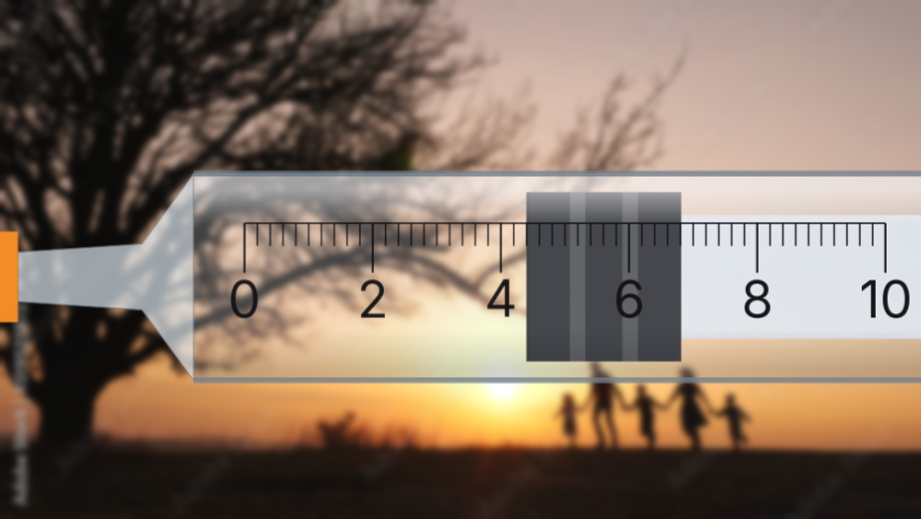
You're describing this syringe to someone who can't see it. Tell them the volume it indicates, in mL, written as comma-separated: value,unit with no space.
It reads 4.4,mL
